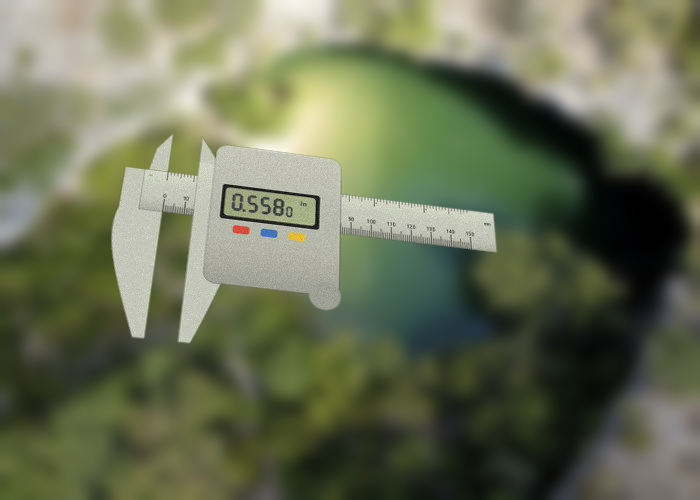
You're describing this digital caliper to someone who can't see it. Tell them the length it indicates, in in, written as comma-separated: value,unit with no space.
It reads 0.5580,in
